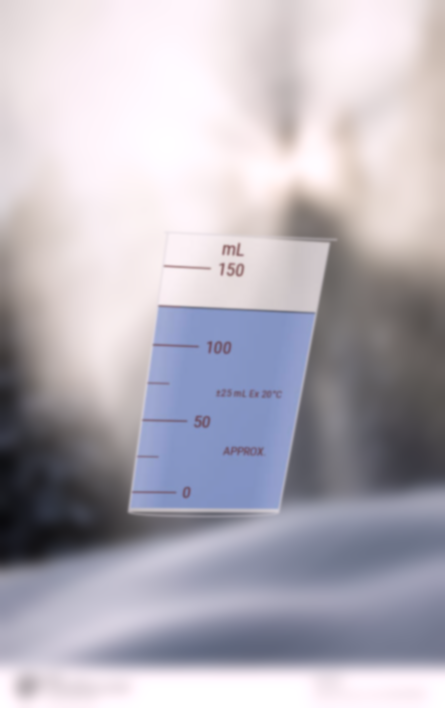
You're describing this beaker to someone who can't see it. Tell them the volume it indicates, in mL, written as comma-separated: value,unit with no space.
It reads 125,mL
